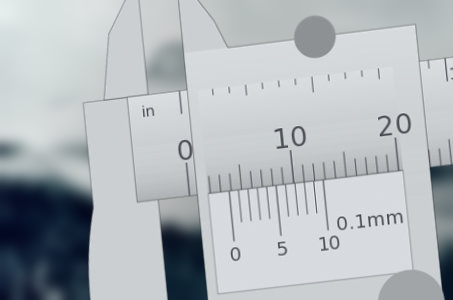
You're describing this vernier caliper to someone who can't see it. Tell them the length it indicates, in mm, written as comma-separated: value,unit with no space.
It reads 3.8,mm
